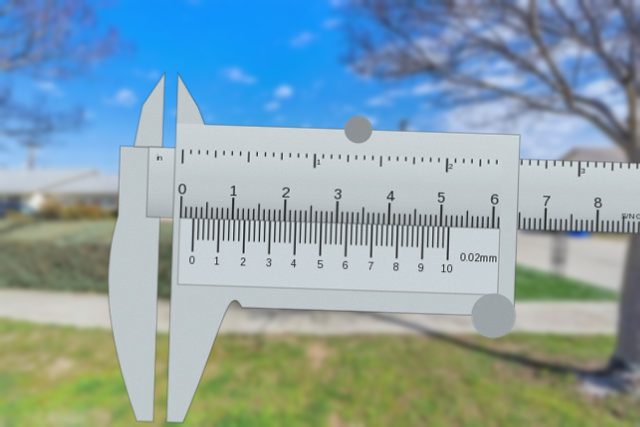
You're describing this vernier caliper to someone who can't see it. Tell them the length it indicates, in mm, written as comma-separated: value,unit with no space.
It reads 2.5,mm
